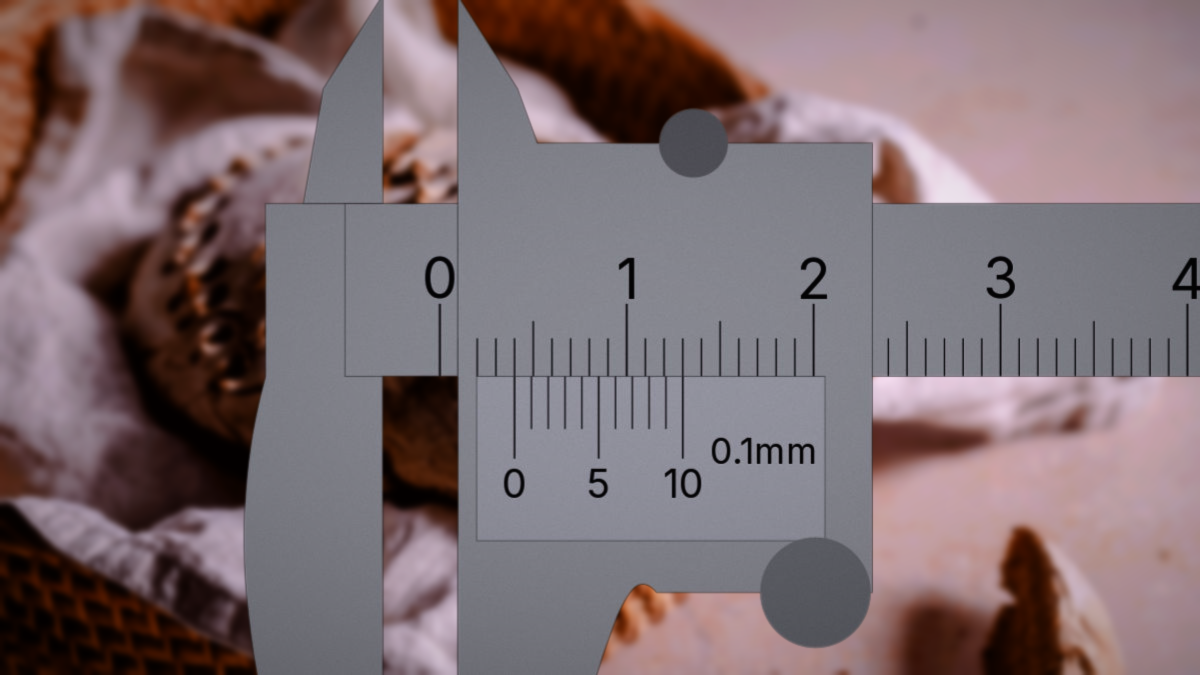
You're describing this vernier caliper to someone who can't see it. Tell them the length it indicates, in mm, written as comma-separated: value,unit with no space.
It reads 4.0,mm
